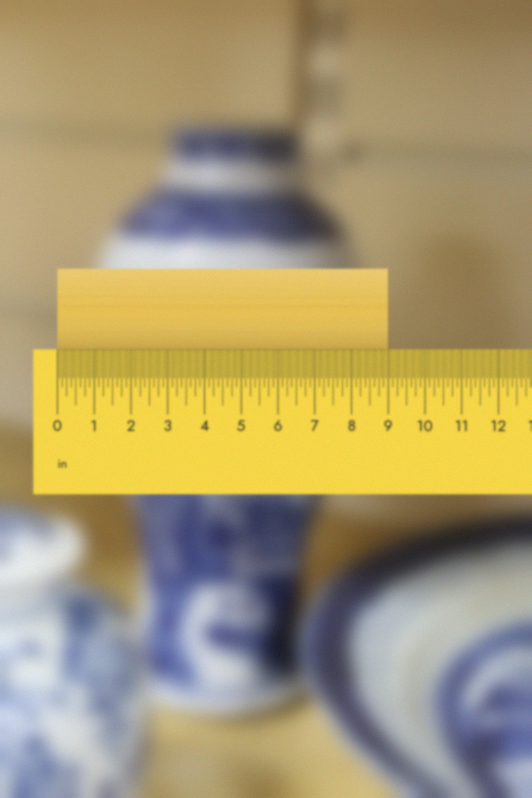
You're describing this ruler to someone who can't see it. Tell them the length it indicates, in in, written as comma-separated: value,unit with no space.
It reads 9,in
